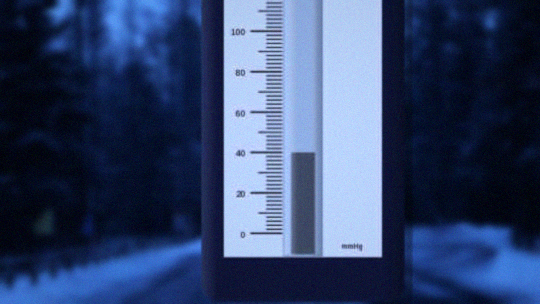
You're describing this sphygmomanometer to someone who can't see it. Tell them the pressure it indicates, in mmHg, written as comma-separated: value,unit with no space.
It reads 40,mmHg
